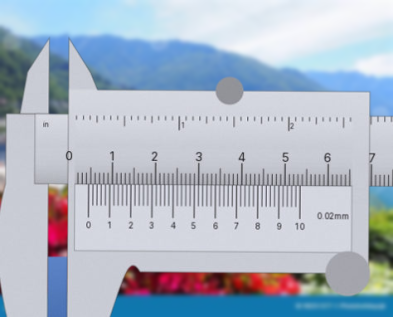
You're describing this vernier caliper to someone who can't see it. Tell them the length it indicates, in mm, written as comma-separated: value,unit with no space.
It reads 4.5,mm
